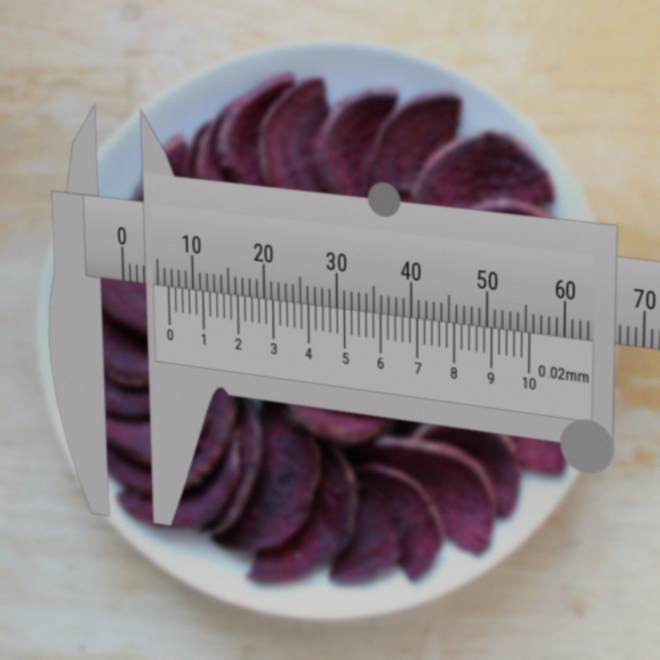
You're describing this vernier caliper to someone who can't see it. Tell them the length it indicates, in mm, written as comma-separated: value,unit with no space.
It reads 6.5,mm
